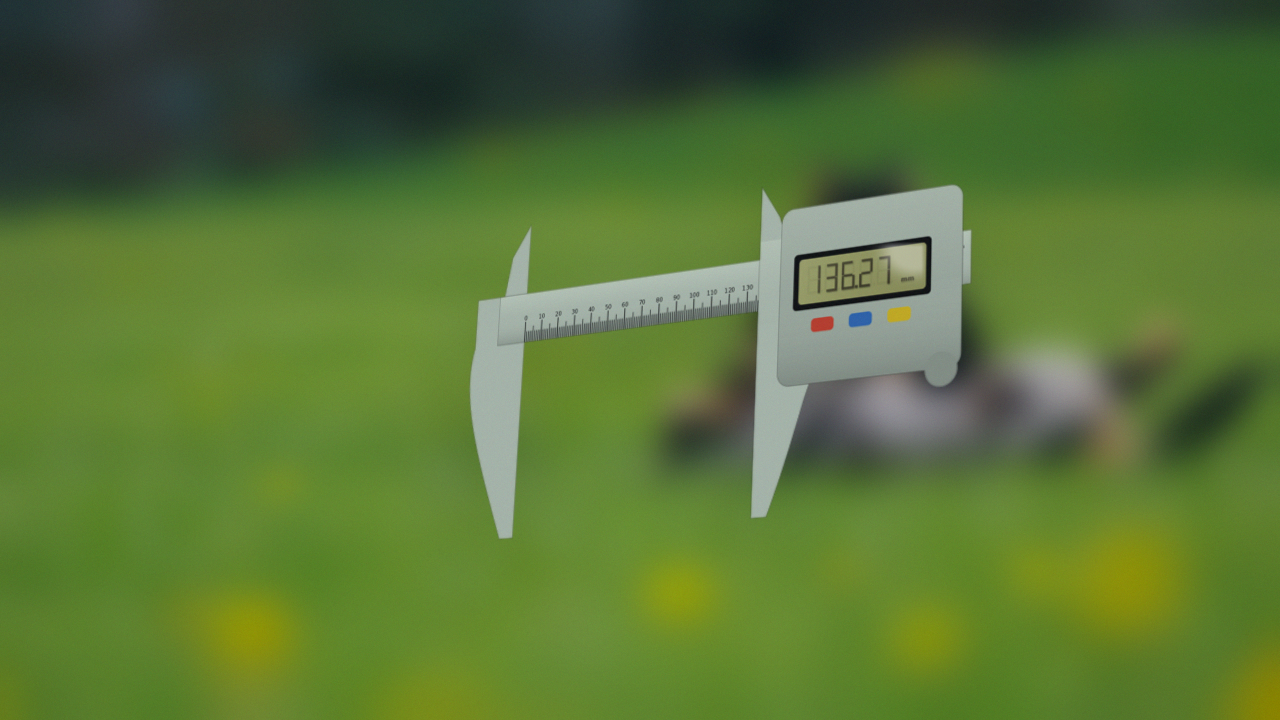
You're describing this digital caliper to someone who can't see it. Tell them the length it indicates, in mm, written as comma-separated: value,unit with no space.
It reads 136.27,mm
